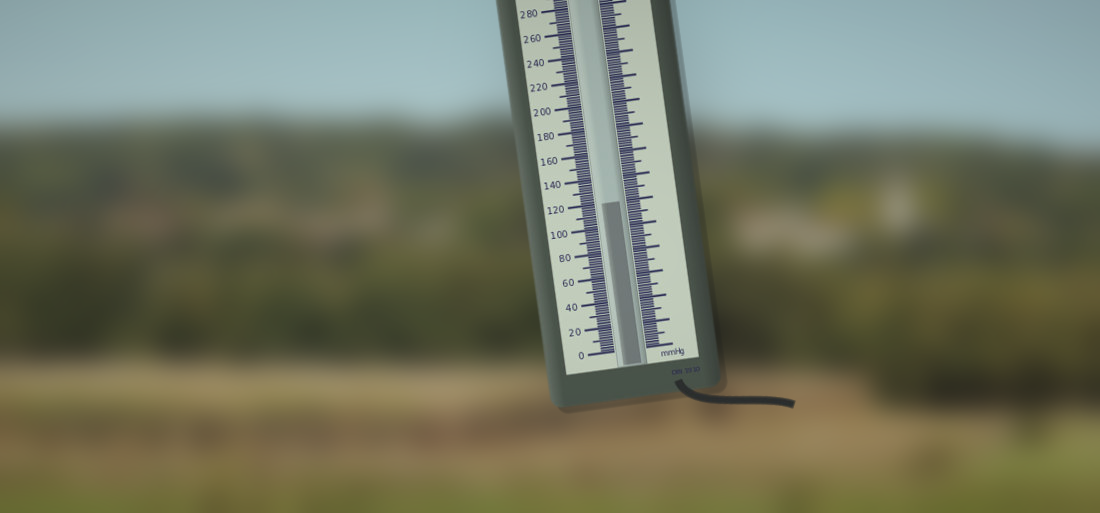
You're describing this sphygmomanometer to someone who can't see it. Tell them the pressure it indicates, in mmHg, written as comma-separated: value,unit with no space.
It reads 120,mmHg
